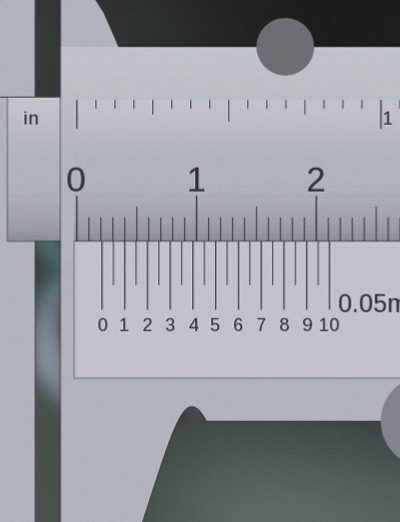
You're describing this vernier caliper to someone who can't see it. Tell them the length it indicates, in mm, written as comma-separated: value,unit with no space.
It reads 2.1,mm
